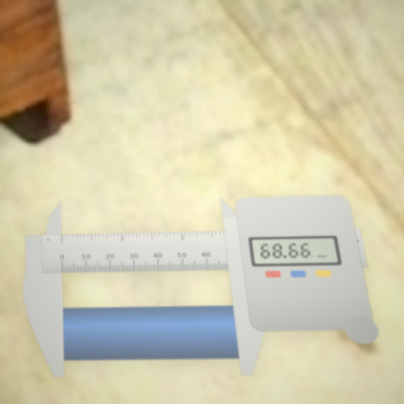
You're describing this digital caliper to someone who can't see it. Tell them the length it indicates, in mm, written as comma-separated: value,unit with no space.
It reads 68.66,mm
